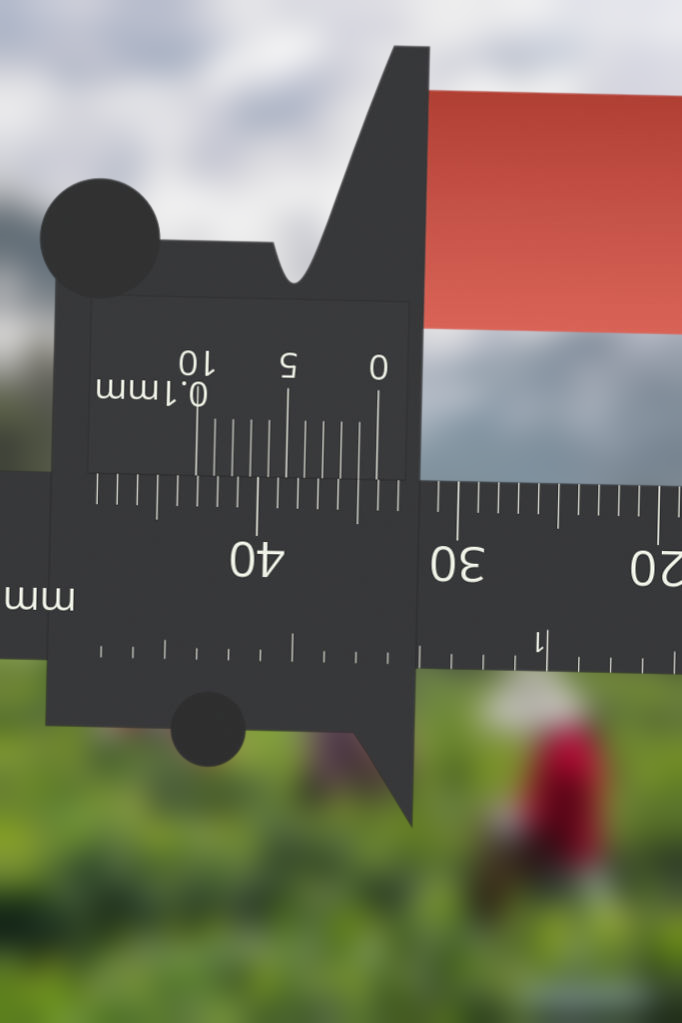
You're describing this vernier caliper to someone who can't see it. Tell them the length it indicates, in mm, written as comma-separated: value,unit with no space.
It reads 34.1,mm
